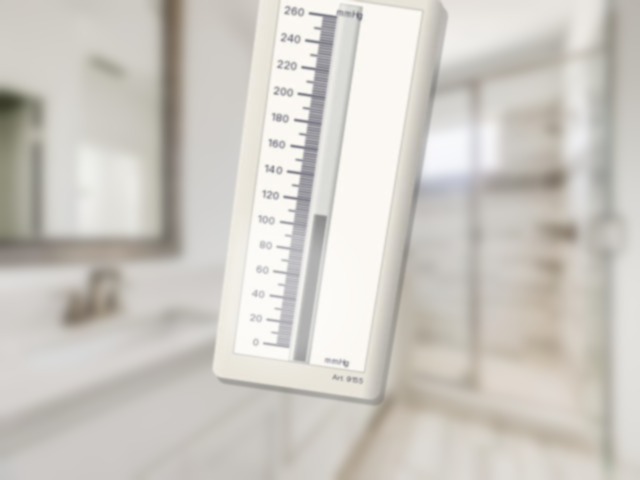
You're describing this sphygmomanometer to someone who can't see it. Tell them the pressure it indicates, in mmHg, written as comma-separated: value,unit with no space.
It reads 110,mmHg
